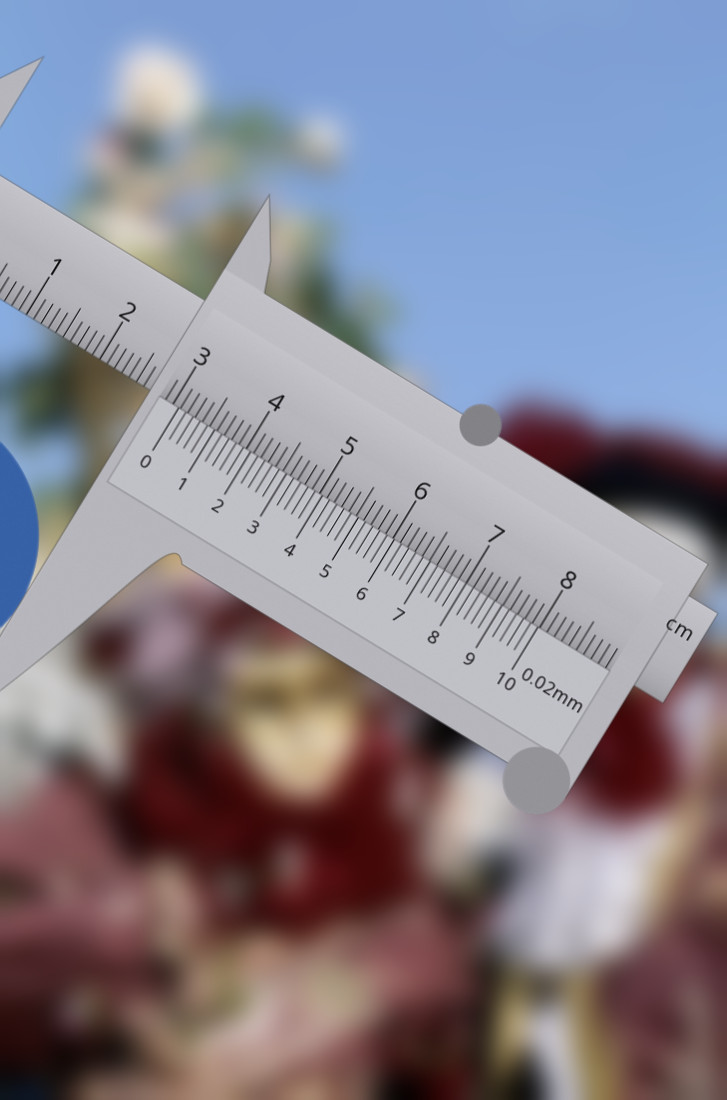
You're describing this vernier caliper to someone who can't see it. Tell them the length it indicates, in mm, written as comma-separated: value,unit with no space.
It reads 30.8,mm
